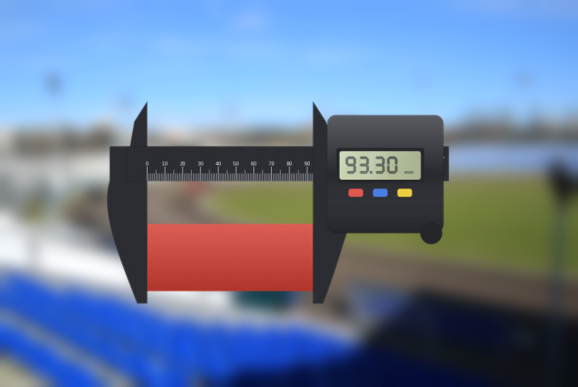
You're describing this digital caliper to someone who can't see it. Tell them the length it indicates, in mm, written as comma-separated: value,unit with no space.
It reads 93.30,mm
